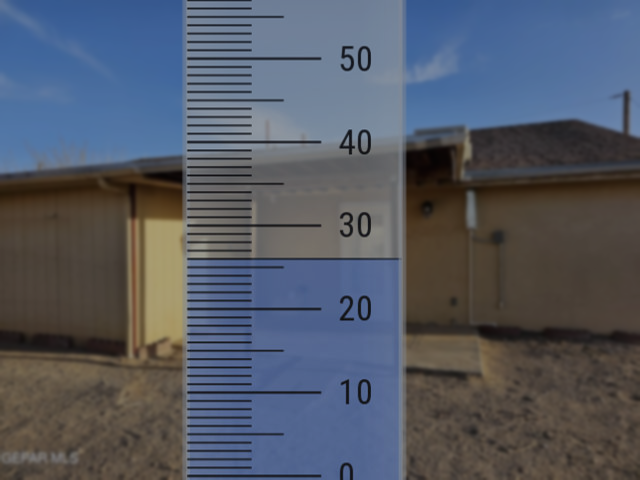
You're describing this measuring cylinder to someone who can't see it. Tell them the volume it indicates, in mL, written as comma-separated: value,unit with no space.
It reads 26,mL
